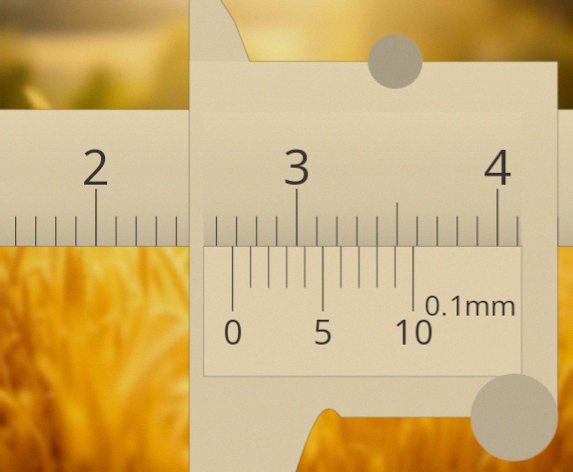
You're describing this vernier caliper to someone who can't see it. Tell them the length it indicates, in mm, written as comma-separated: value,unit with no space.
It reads 26.8,mm
